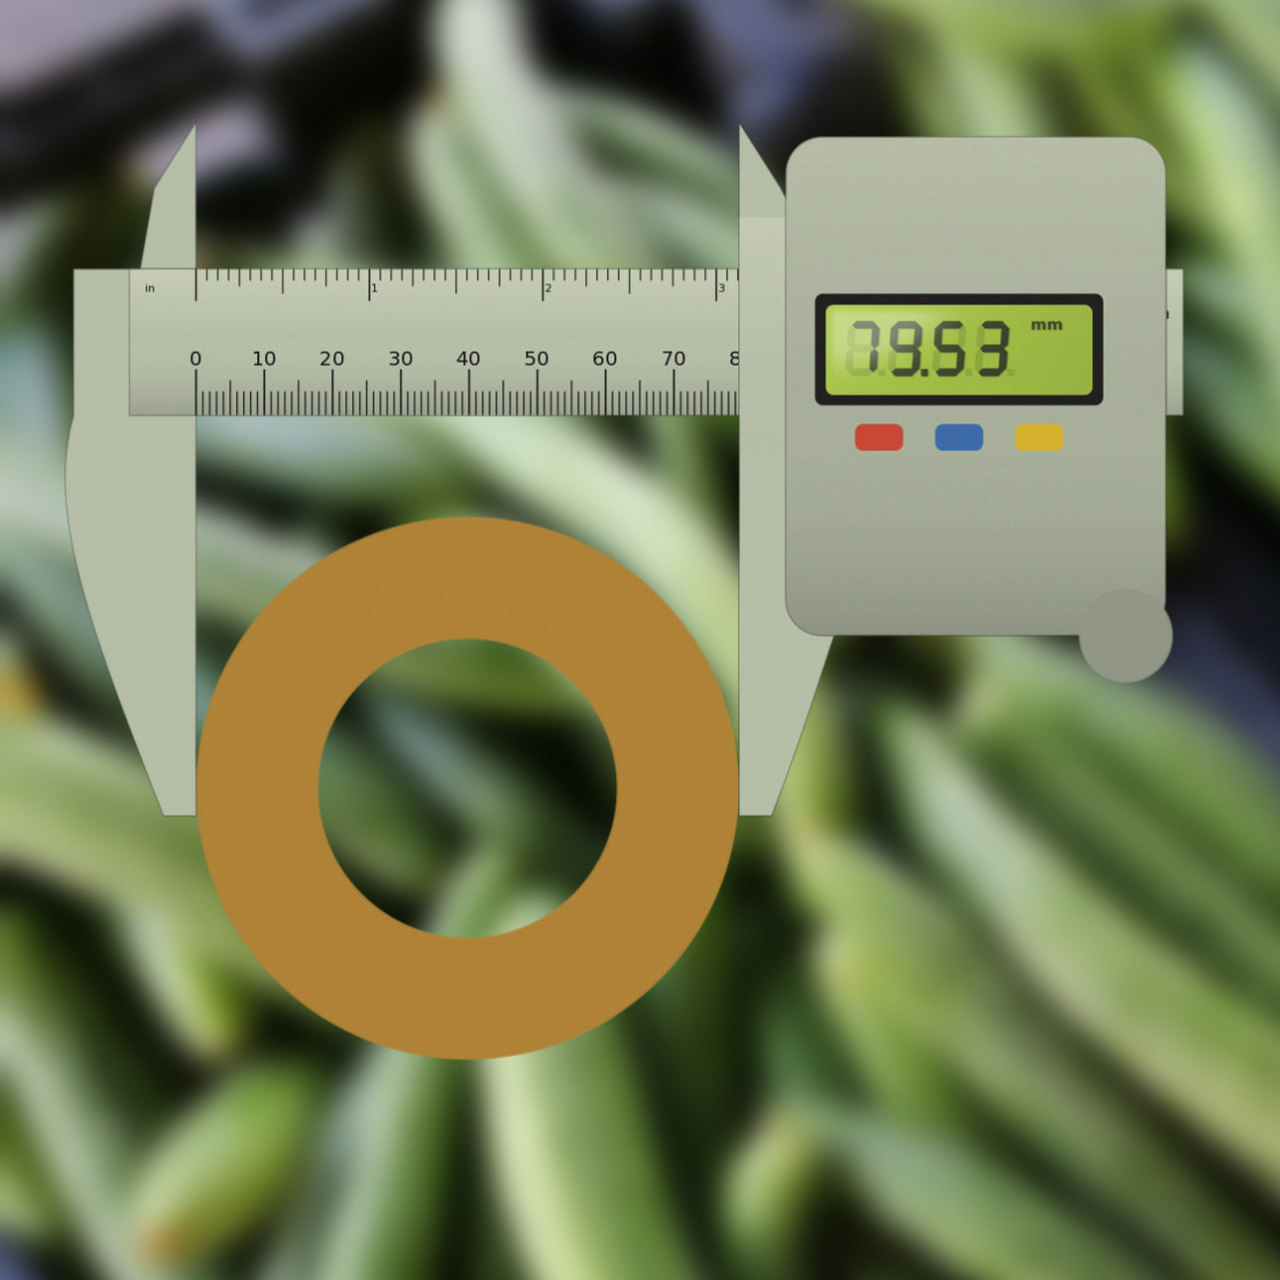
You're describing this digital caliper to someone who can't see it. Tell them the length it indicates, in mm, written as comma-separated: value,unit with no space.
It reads 79.53,mm
